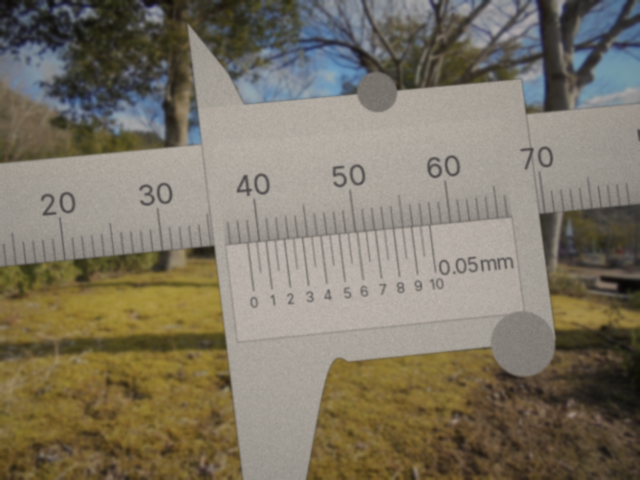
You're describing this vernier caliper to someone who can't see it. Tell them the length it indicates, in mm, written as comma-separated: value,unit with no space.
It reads 38.8,mm
